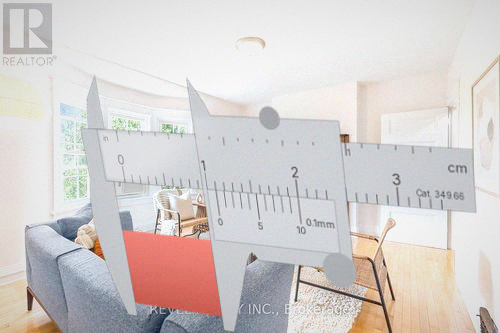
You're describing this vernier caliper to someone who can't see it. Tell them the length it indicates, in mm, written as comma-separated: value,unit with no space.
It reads 11.0,mm
